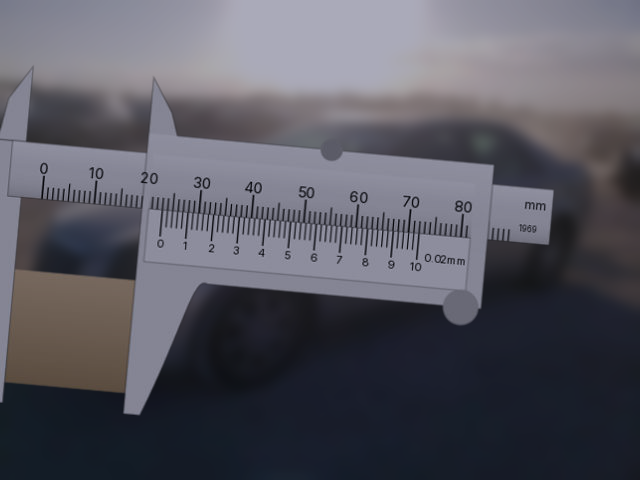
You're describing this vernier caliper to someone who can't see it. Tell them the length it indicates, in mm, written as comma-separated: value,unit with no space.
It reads 23.0,mm
